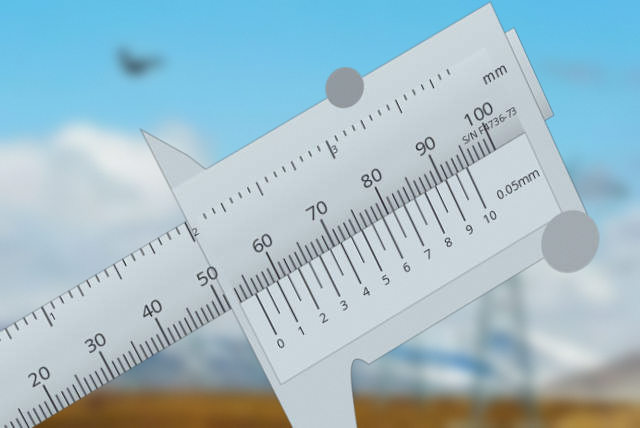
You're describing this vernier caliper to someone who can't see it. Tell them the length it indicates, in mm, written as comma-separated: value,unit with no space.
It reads 55.6,mm
